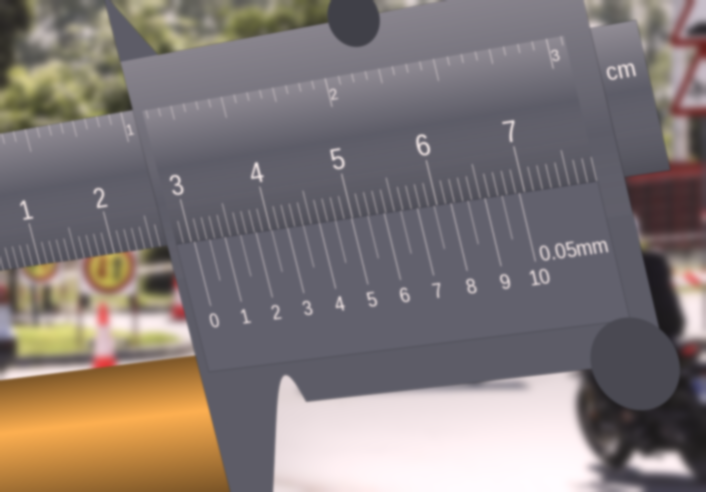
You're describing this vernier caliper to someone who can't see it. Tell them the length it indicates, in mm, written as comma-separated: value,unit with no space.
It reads 30.4,mm
